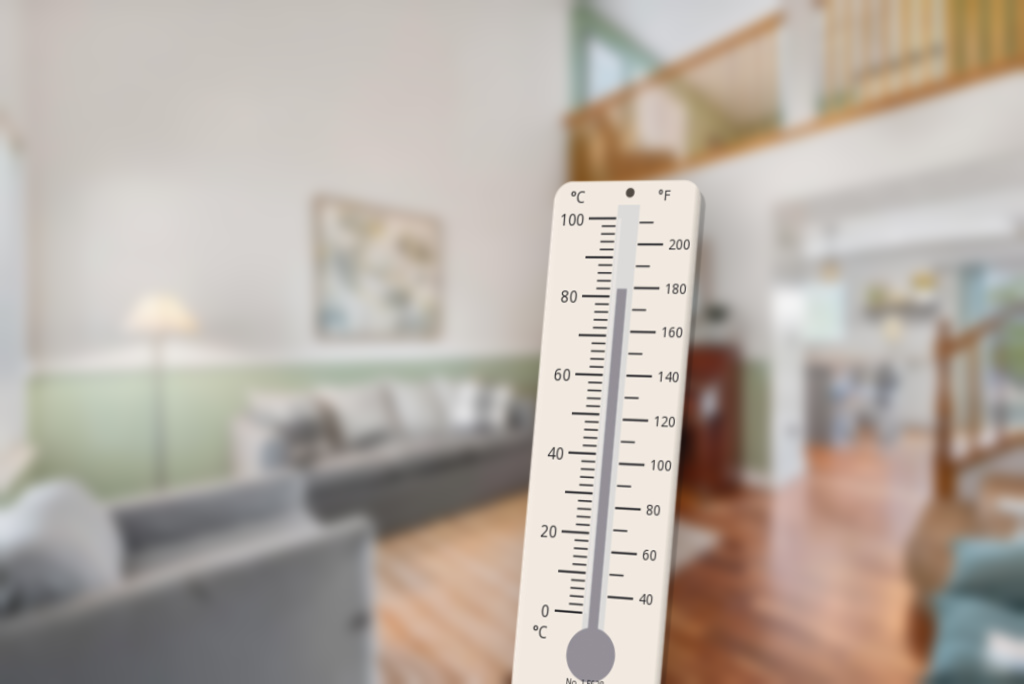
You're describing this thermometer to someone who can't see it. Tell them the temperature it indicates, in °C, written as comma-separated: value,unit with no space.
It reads 82,°C
